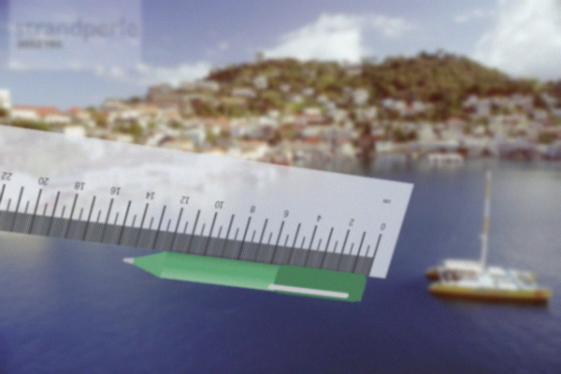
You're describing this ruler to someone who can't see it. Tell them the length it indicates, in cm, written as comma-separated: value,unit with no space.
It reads 14.5,cm
